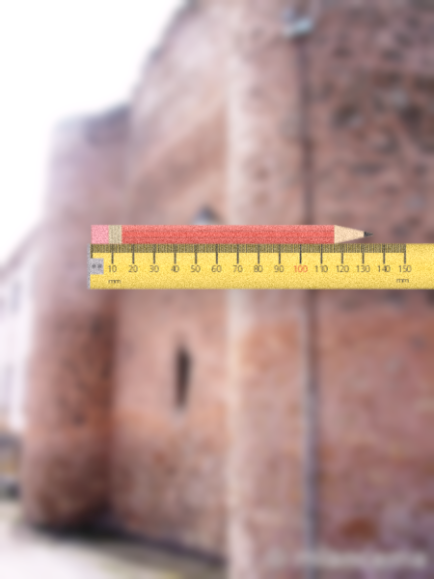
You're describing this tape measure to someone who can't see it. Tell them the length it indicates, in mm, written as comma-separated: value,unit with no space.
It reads 135,mm
